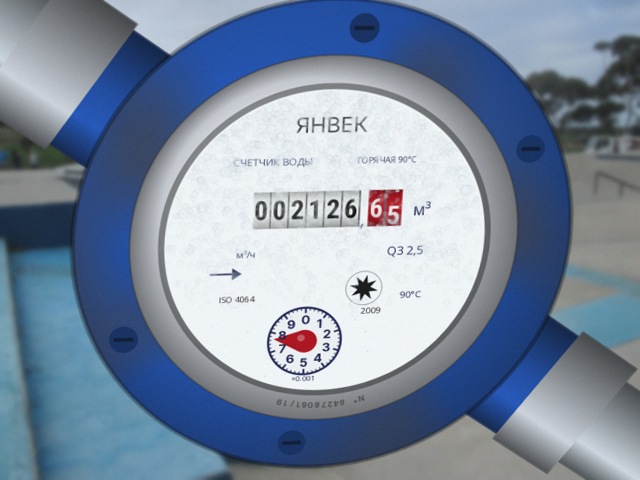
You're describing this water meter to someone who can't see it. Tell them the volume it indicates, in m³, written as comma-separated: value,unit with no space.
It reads 2126.647,m³
